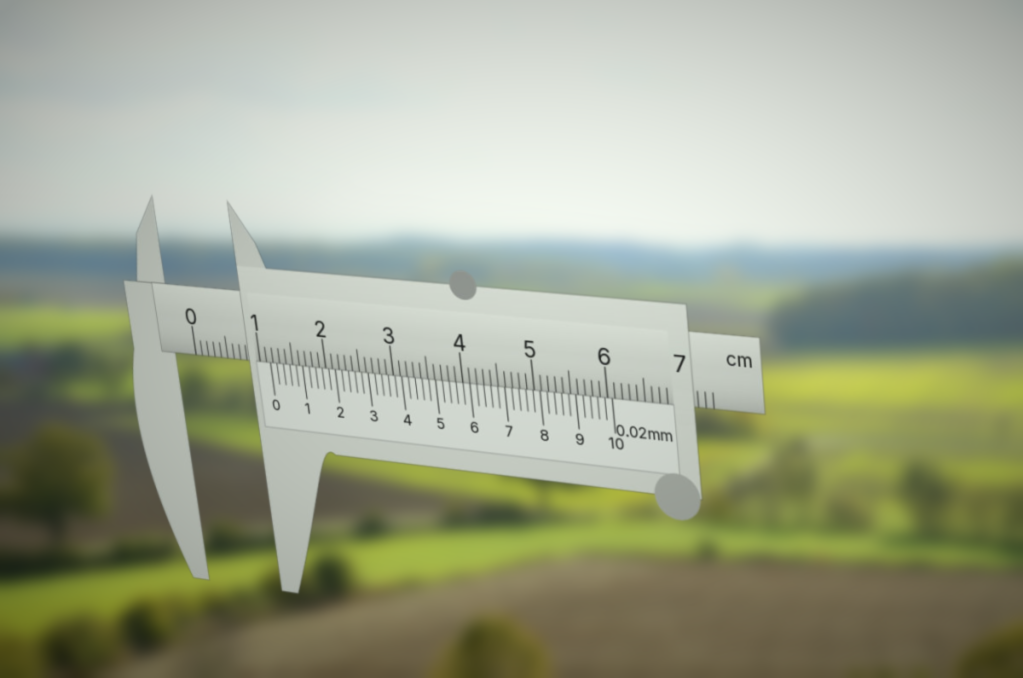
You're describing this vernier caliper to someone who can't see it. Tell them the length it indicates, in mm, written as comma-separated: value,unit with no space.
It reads 11.6,mm
